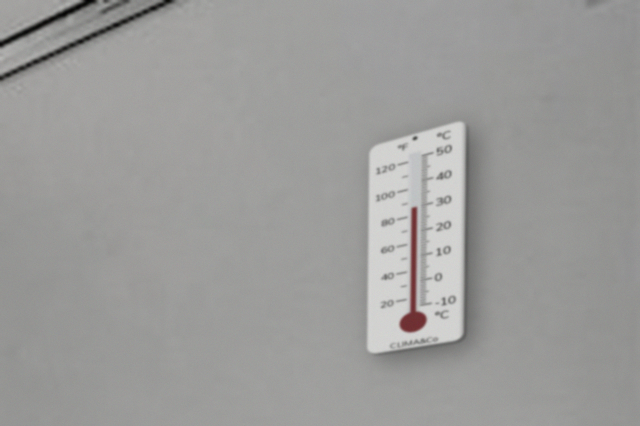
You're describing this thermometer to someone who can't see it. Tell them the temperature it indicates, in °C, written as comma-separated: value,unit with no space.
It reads 30,°C
